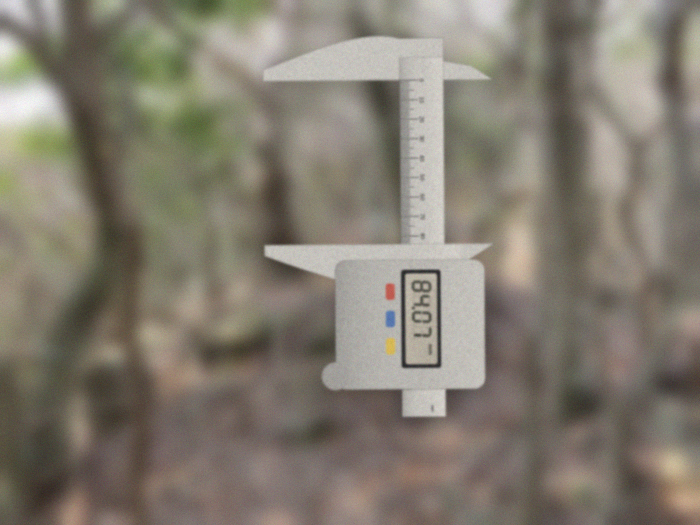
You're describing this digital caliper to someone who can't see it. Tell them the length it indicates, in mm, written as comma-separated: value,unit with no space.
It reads 84.07,mm
